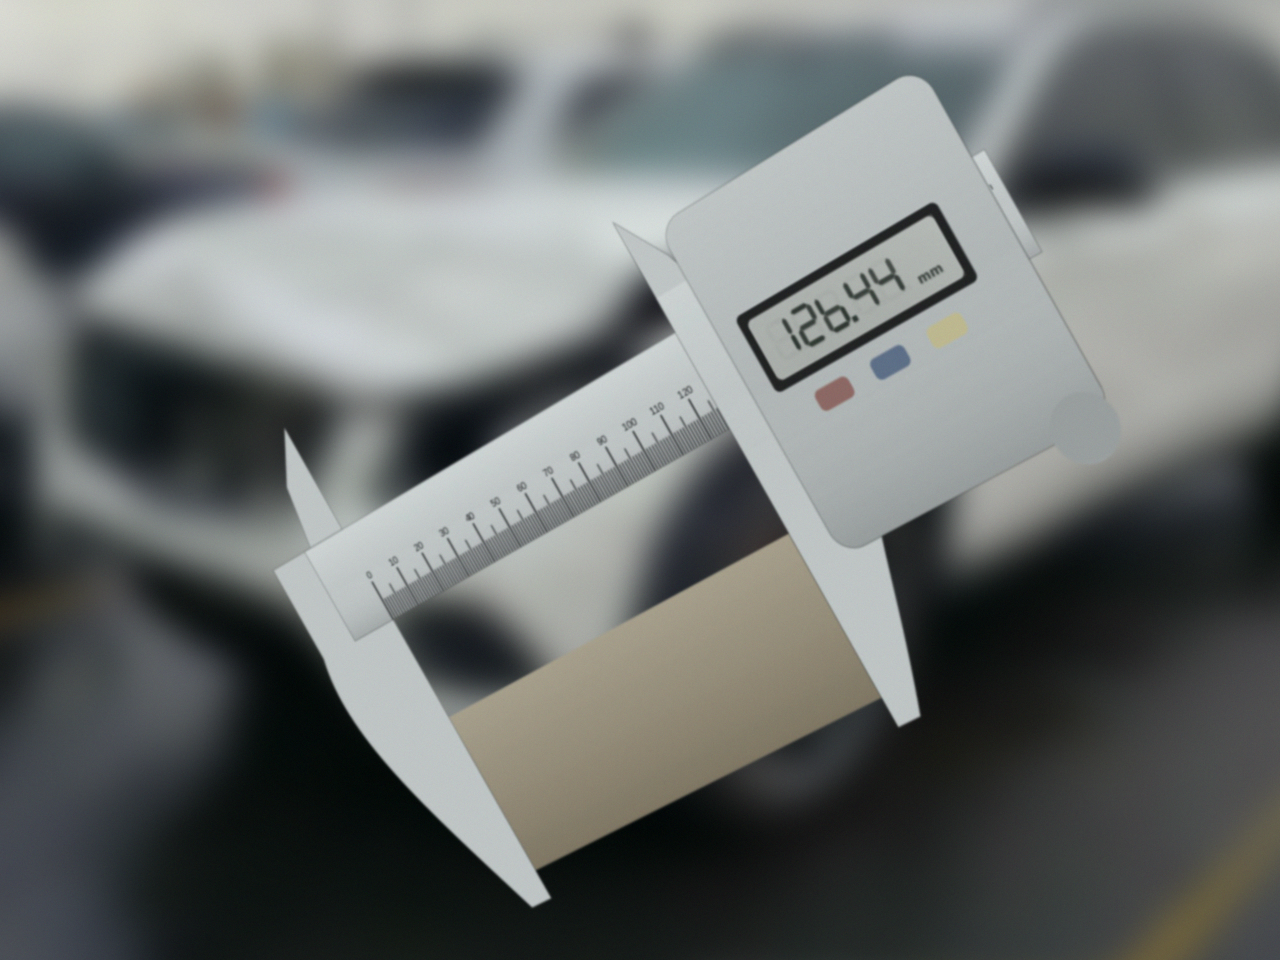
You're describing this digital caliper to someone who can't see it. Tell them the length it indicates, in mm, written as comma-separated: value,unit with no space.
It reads 126.44,mm
